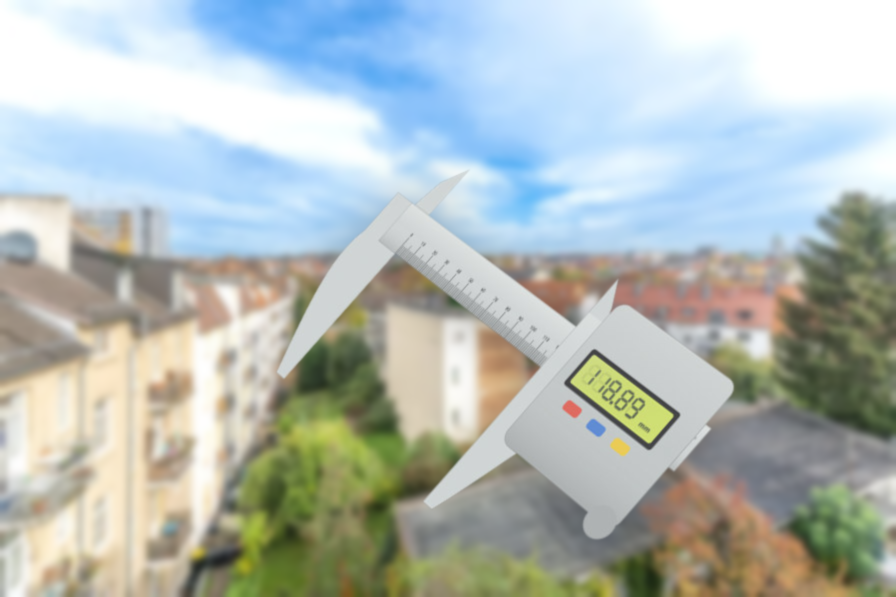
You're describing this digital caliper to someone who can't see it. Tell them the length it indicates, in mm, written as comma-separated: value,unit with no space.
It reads 118.89,mm
